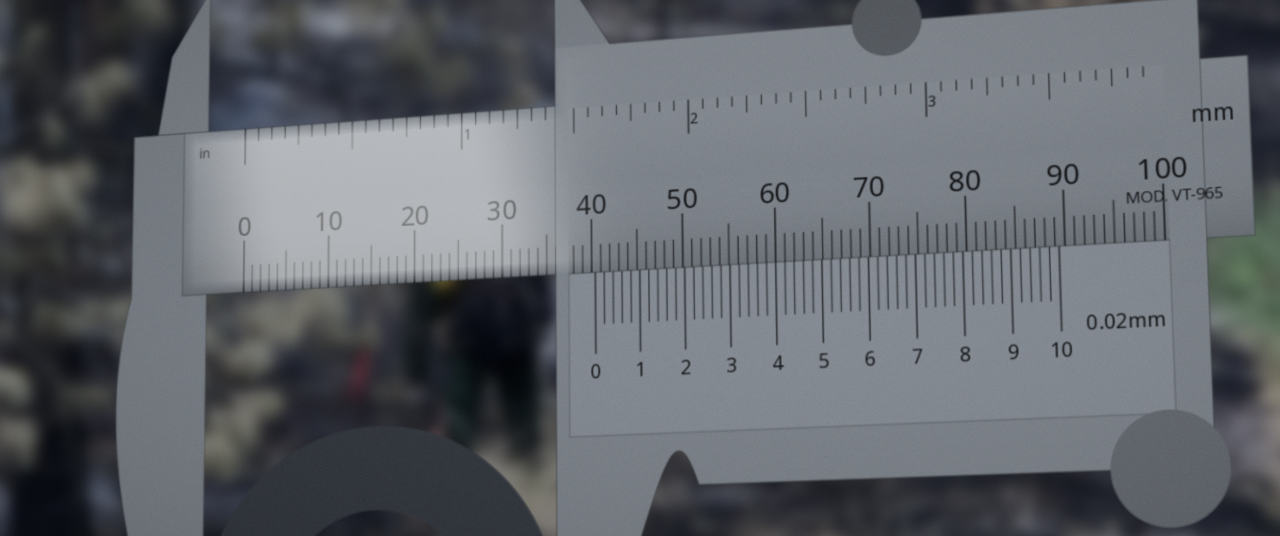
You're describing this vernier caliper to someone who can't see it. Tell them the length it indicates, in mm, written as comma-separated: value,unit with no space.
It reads 40.4,mm
